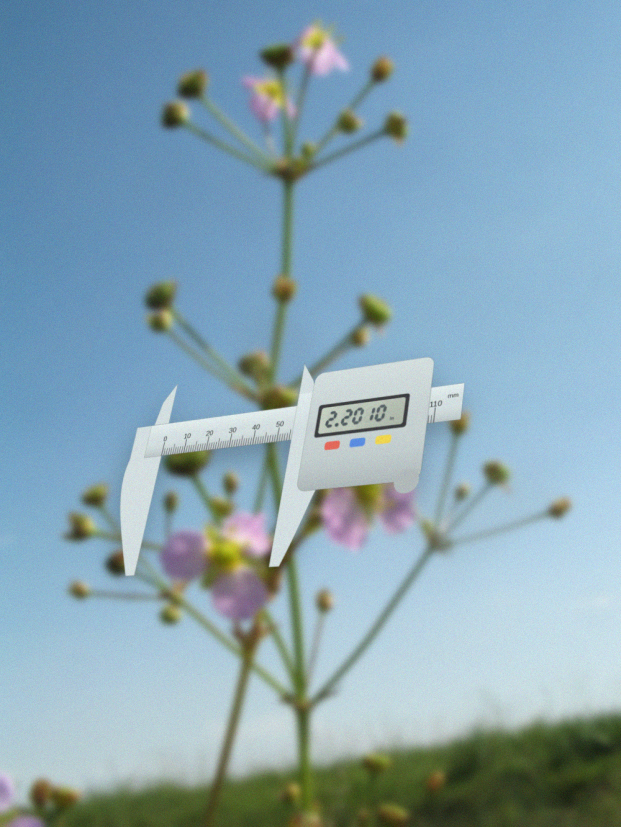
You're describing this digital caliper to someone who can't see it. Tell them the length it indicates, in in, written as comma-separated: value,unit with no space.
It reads 2.2010,in
